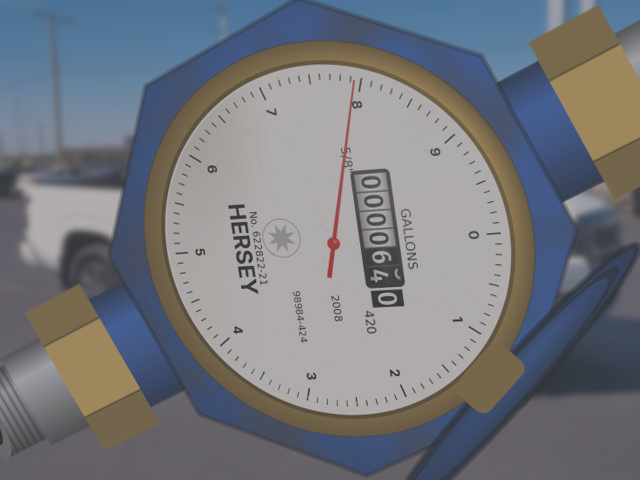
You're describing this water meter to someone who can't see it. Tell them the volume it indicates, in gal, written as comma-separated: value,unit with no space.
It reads 637.9,gal
